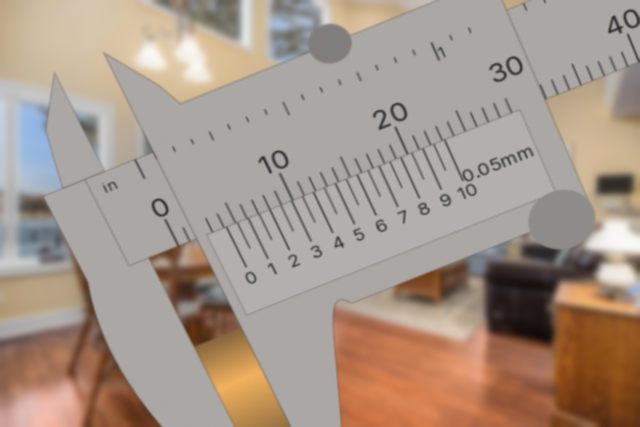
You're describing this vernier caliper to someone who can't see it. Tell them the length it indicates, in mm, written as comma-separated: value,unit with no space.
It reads 4.2,mm
